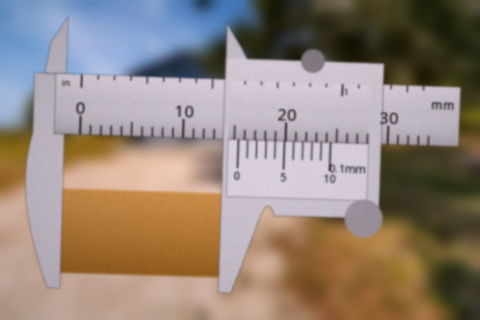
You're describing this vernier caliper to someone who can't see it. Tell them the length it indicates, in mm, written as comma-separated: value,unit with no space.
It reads 15.4,mm
